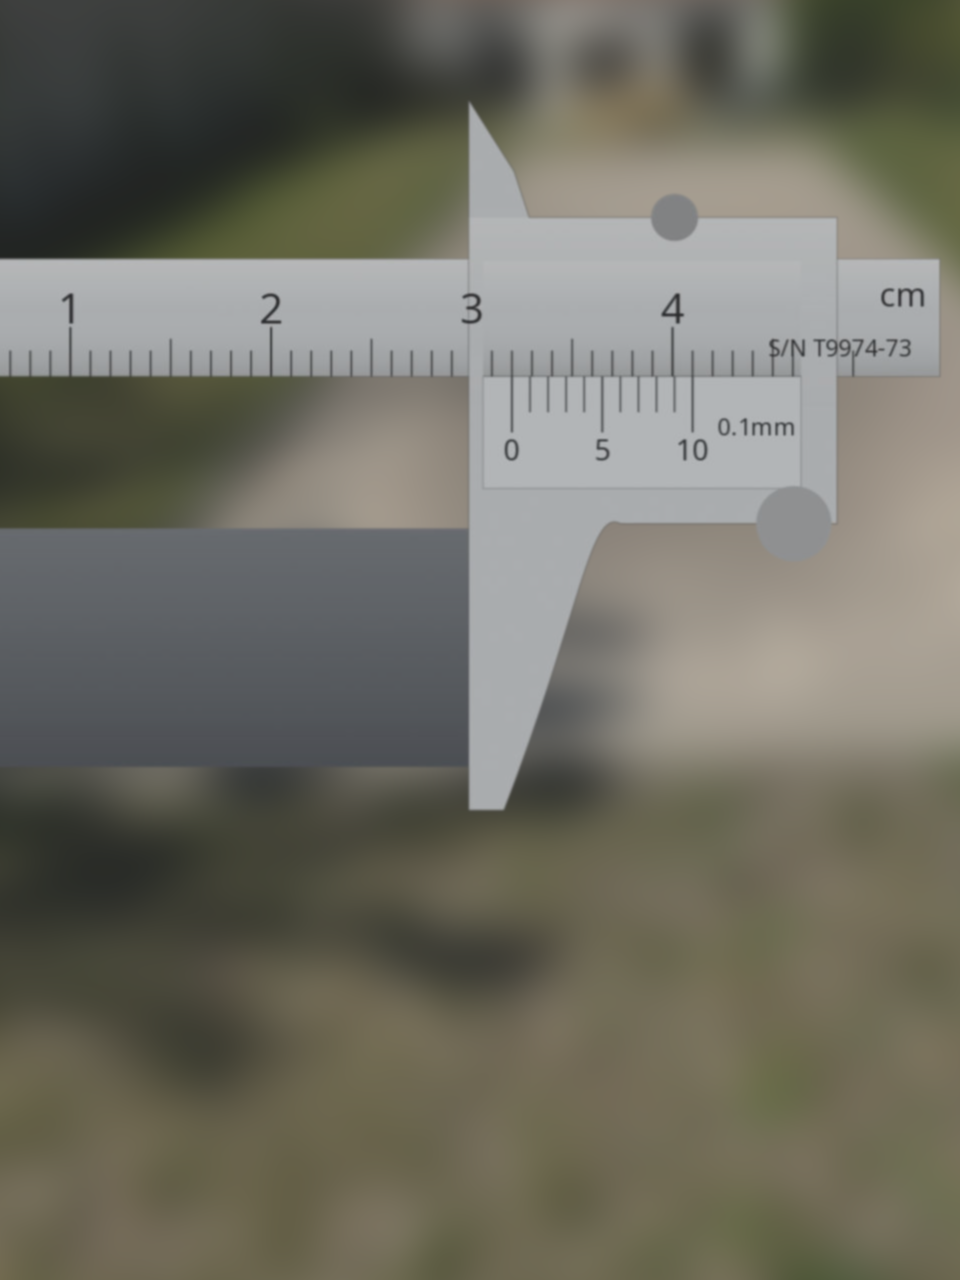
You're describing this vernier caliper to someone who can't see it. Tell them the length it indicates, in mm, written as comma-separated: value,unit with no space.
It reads 32.0,mm
